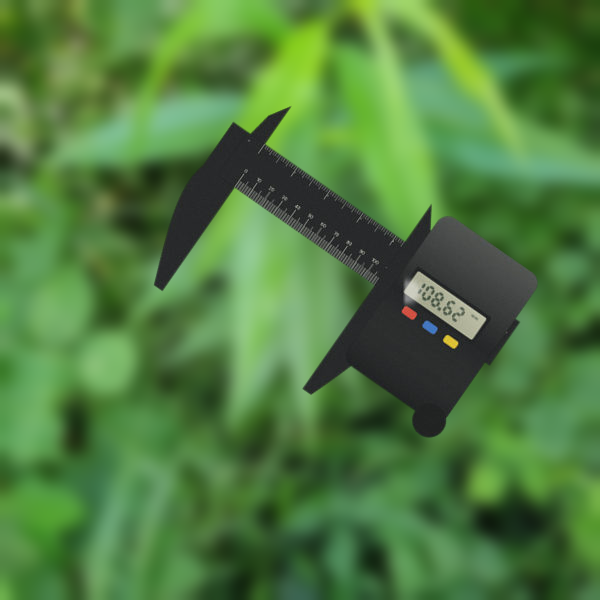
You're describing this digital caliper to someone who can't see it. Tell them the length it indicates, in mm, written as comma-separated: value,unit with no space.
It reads 108.62,mm
